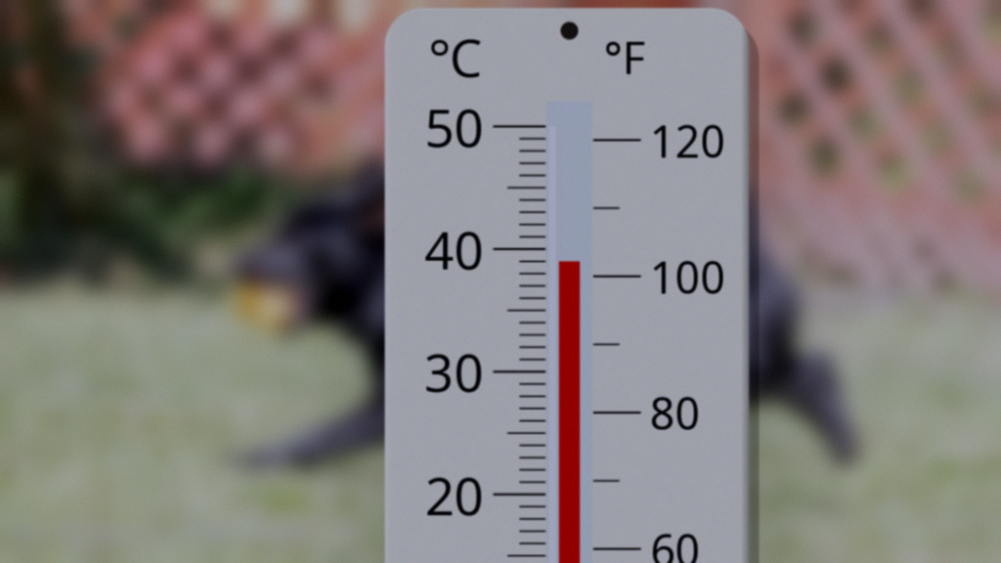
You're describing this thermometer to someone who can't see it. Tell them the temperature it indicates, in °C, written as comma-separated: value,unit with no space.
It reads 39,°C
